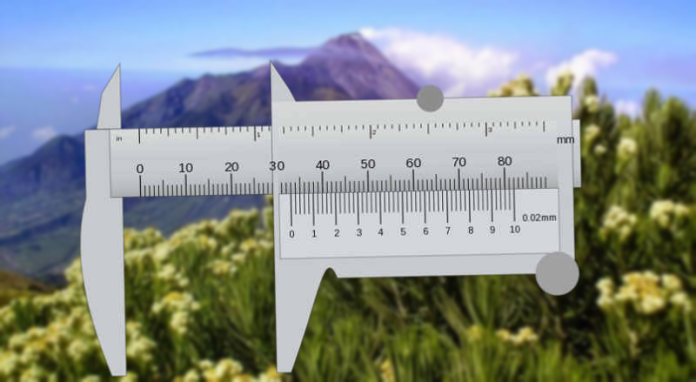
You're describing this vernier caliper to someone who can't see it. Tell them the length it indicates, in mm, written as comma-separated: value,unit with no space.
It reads 33.0,mm
